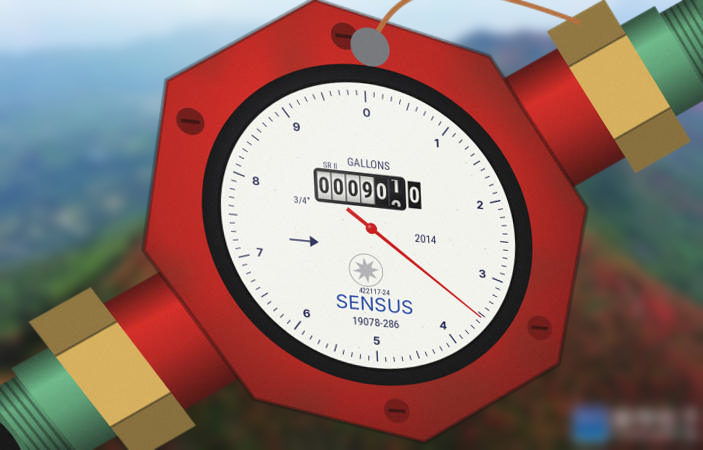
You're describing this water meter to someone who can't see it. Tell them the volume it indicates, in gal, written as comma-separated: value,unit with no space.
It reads 9013.5,gal
